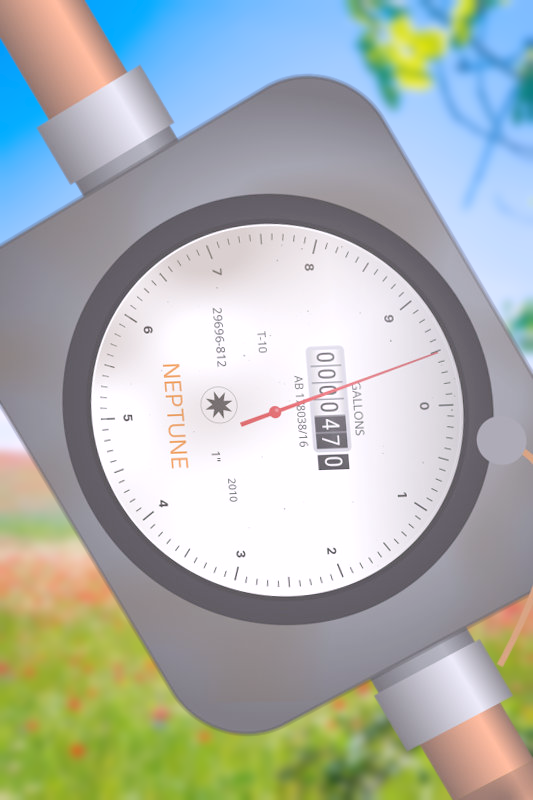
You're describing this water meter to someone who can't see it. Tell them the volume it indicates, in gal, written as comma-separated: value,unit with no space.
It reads 469.5,gal
